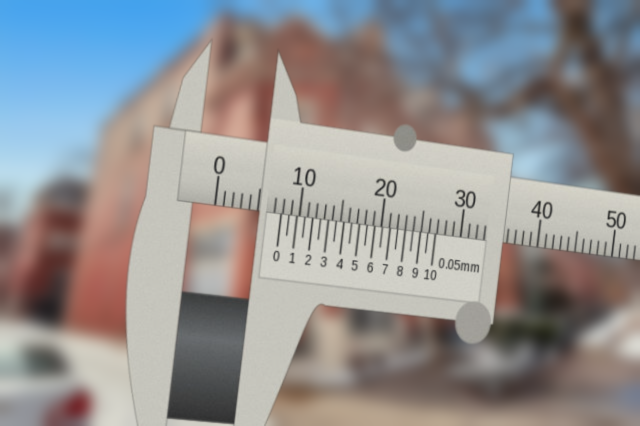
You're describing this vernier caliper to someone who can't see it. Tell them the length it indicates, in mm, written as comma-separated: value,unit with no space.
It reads 7.8,mm
